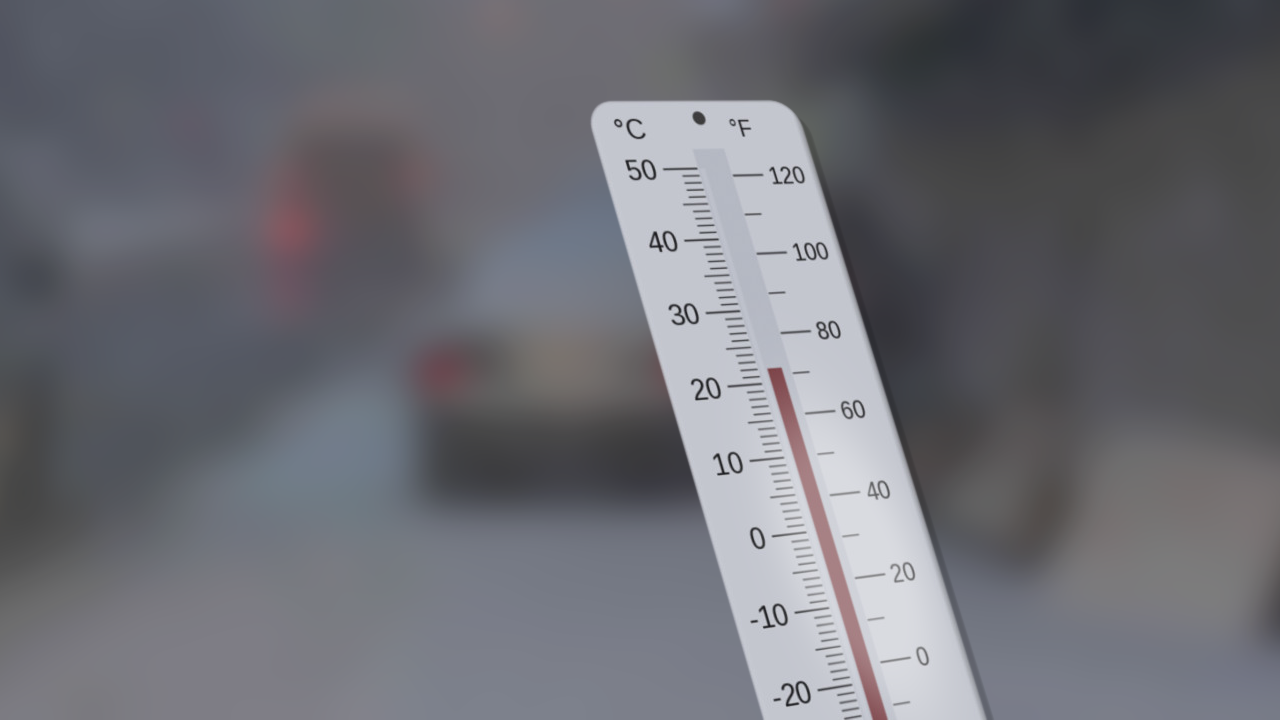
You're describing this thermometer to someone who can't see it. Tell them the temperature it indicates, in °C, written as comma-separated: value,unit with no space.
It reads 22,°C
